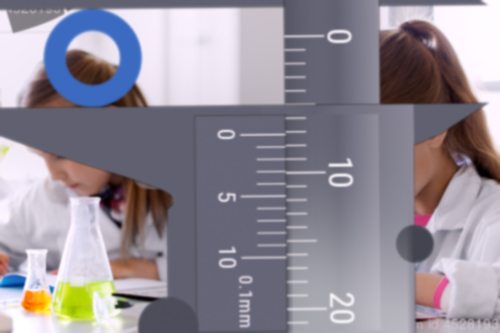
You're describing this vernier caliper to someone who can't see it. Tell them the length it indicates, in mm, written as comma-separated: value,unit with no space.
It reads 7.2,mm
